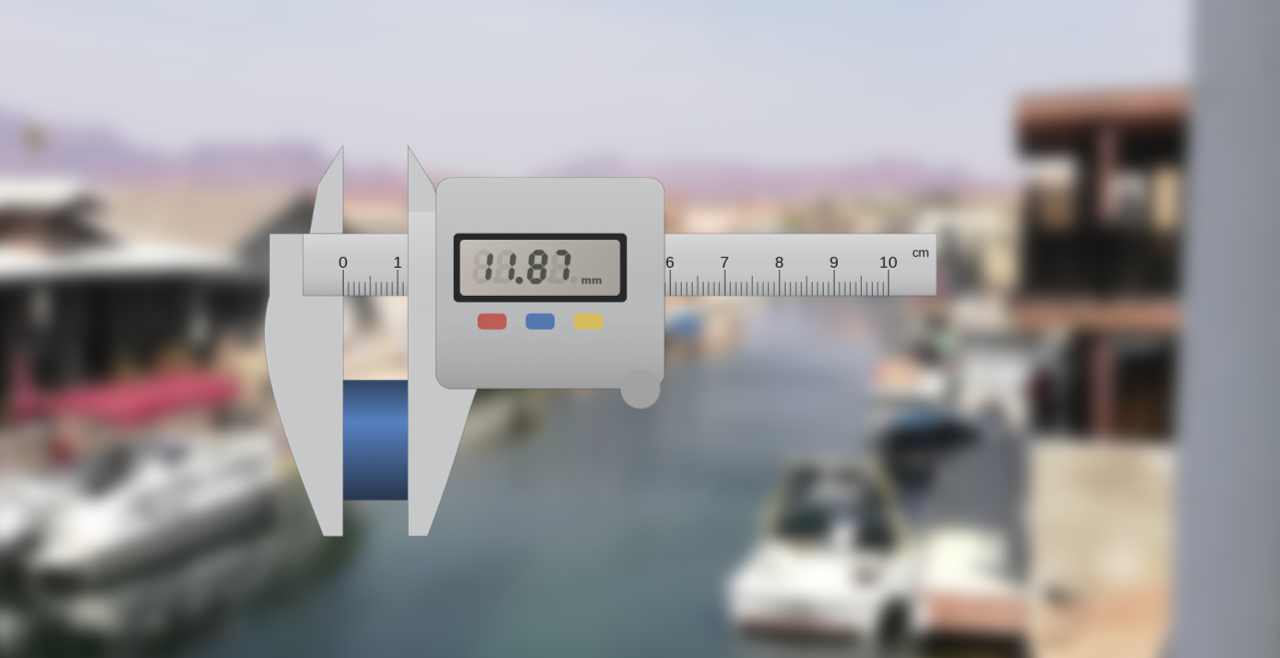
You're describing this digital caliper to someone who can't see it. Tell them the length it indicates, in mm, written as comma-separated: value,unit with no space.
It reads 11.87,mm
